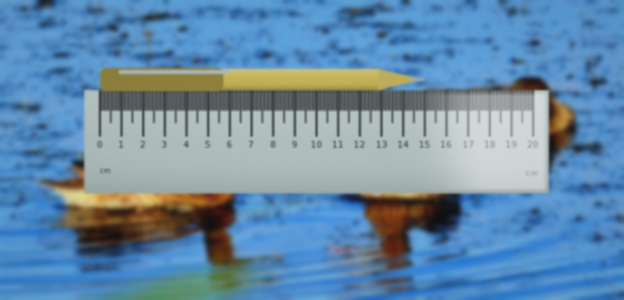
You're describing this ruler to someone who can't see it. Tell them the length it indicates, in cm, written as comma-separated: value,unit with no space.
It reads 15,cm
